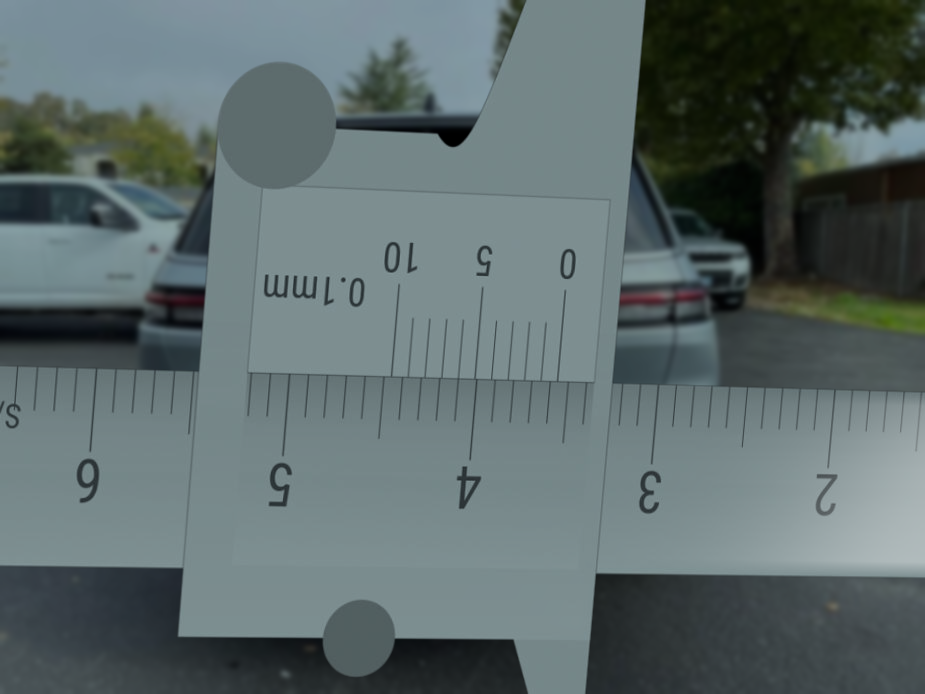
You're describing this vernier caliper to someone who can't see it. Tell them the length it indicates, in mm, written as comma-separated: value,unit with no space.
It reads 35.6,mm
